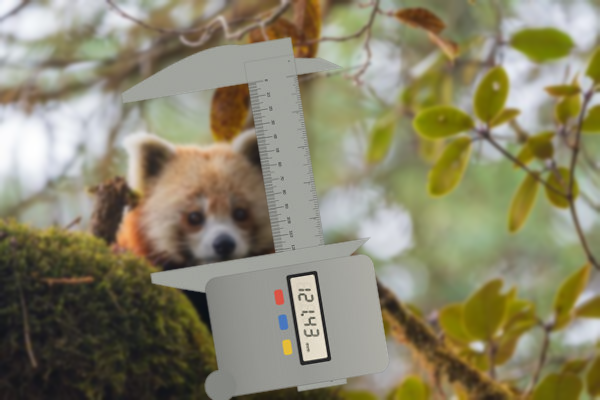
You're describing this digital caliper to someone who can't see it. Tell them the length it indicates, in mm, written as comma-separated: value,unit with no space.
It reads 121.43,mm
